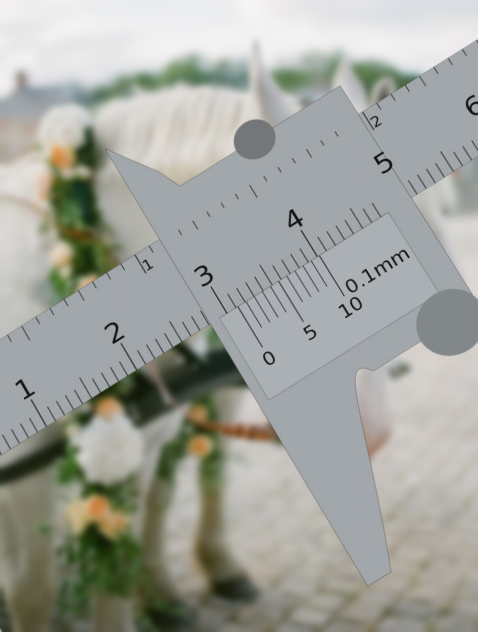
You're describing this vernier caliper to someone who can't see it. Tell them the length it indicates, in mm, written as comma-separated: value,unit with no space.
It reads 31.2,mm
